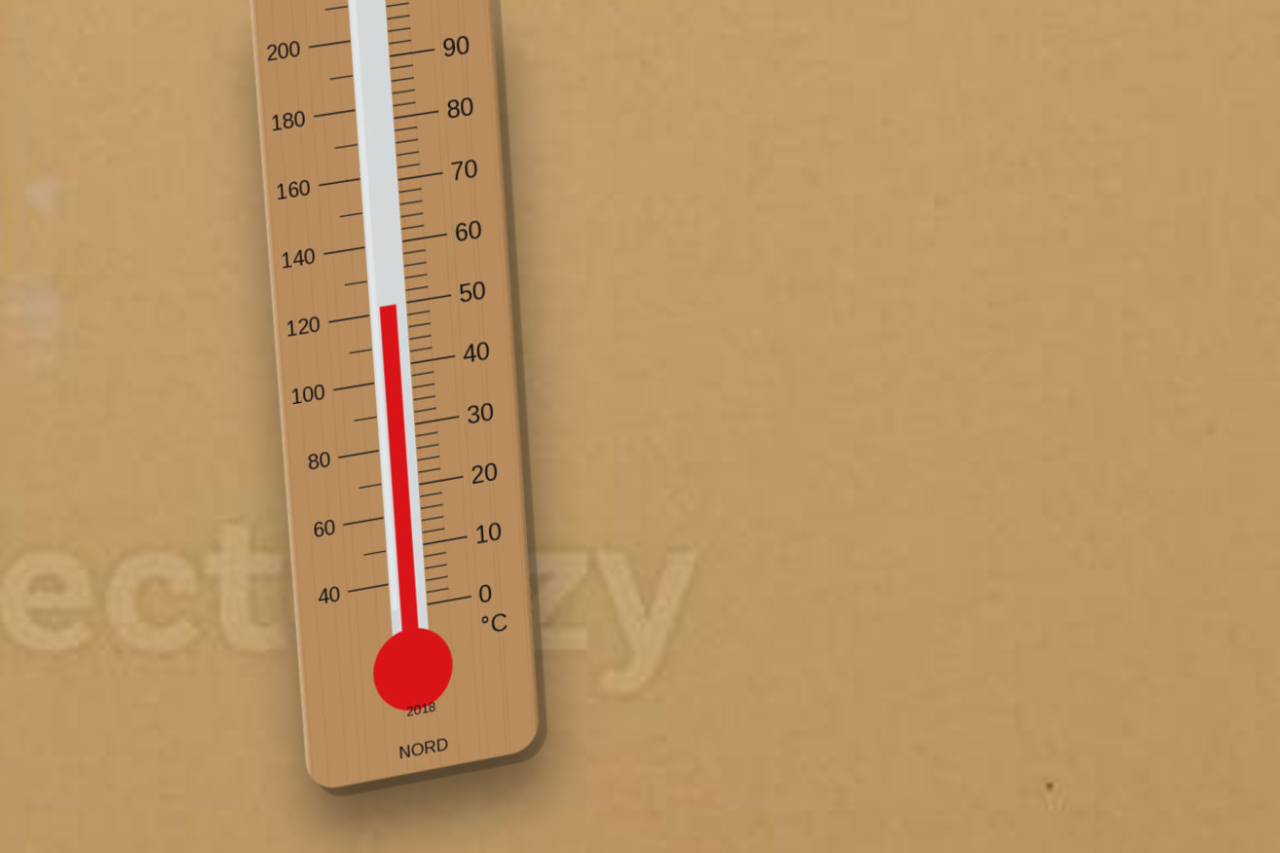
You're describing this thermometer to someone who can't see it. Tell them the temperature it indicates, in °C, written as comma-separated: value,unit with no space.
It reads 50,°C
